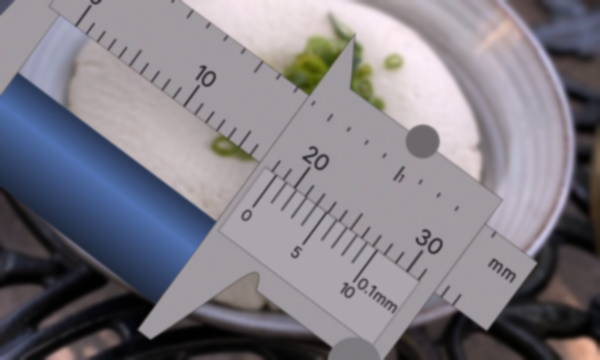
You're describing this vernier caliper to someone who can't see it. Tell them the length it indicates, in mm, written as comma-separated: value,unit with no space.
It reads 18.4,mm
